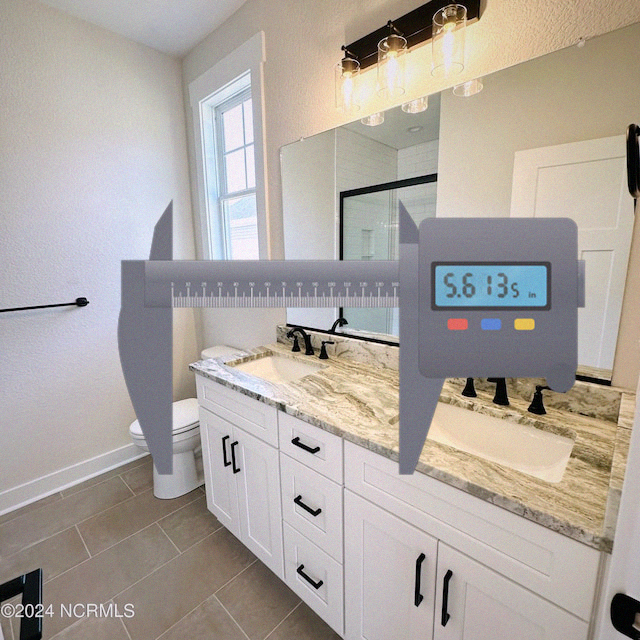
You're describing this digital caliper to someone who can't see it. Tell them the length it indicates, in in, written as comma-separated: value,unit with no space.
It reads 5.6135,in
